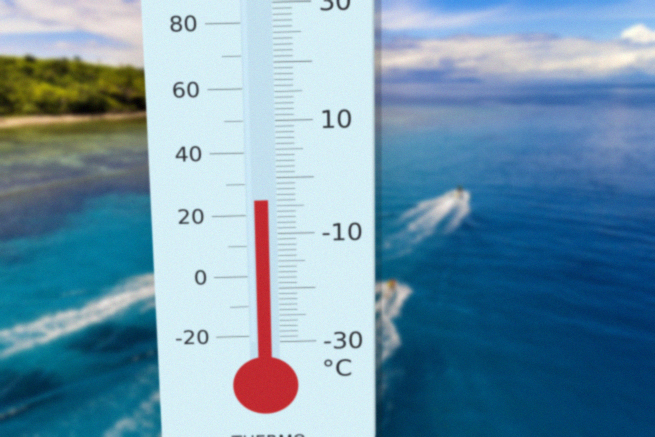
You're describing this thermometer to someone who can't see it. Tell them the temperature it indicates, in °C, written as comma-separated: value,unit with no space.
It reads -4,°C
